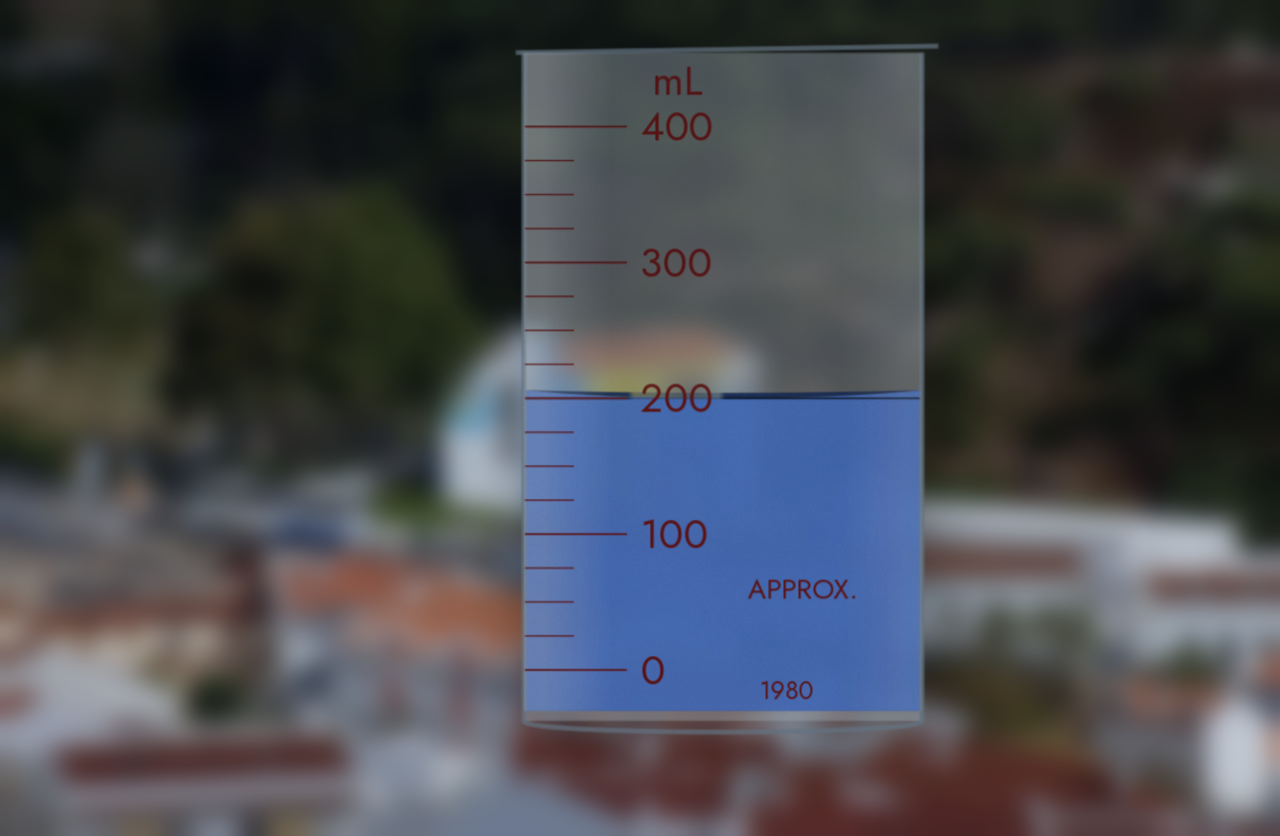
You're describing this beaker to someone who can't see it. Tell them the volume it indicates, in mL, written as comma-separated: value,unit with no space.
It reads 200,mL
